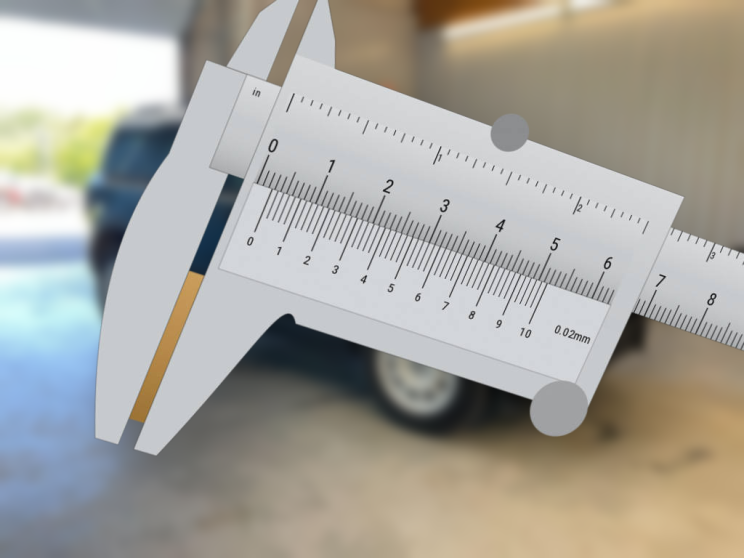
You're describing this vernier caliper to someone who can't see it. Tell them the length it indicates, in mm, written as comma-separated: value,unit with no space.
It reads 2.6,mm
